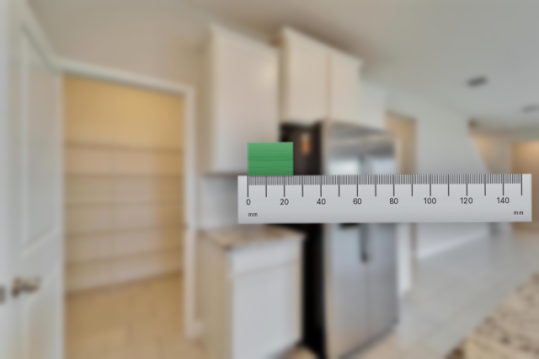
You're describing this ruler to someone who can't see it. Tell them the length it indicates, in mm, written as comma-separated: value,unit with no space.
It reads 25,mm
